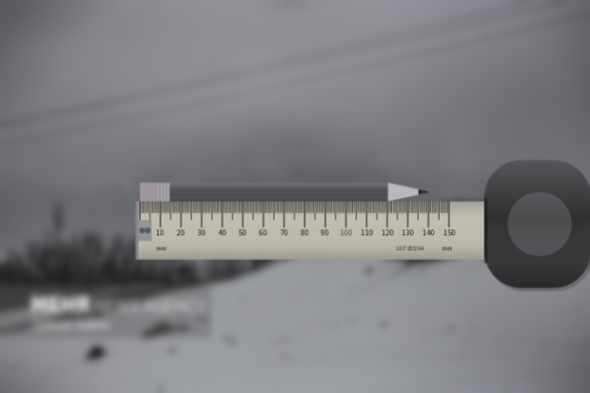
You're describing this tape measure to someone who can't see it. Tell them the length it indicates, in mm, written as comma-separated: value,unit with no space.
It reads 140,mm
